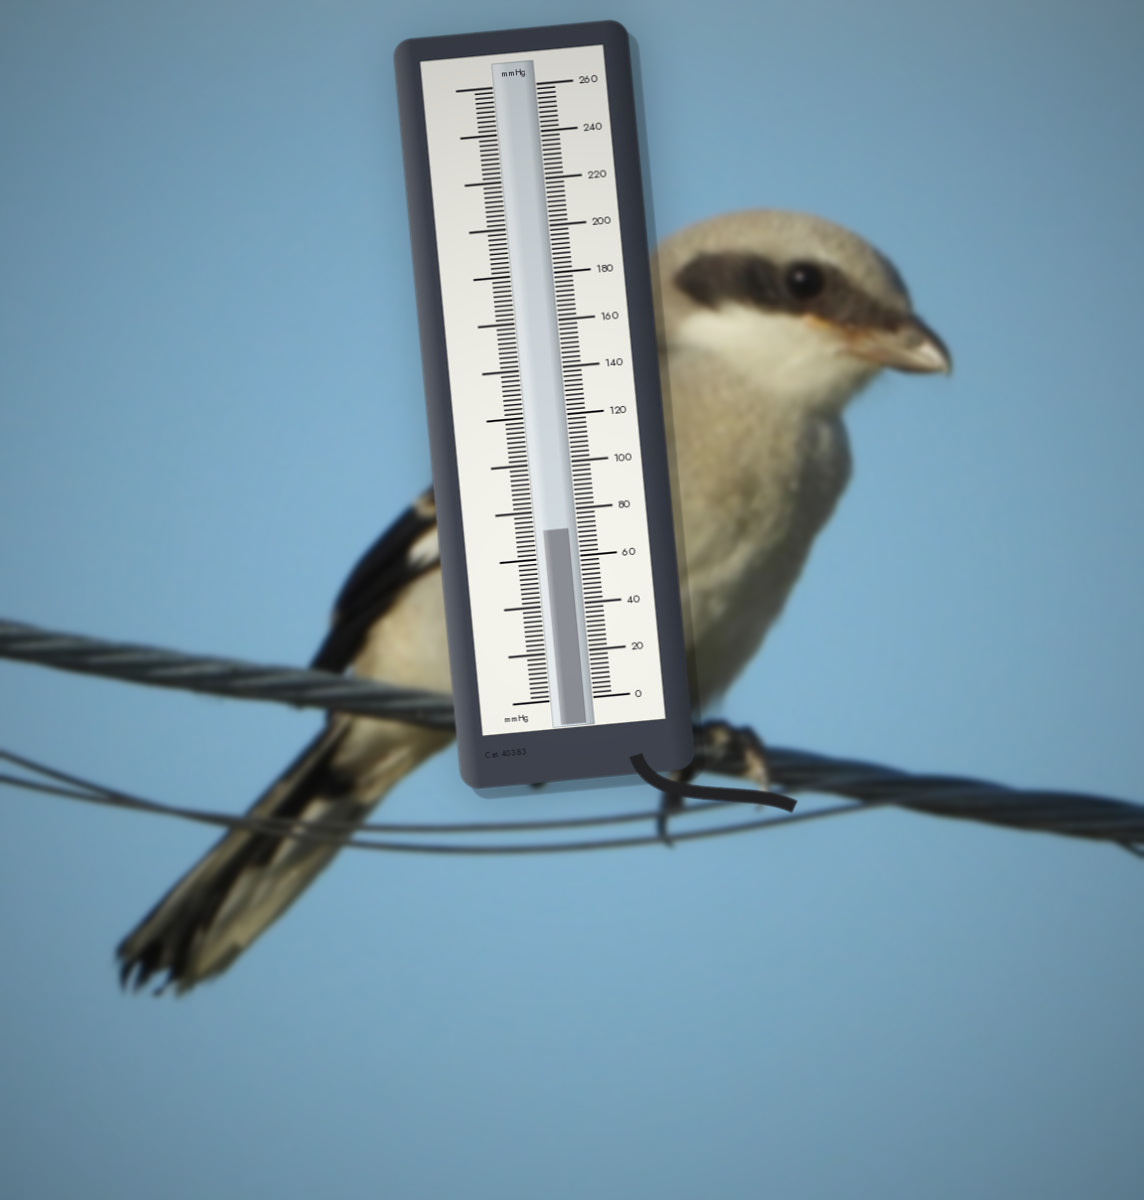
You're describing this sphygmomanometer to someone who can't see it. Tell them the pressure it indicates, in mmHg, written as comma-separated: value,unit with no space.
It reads 72,mmHg
